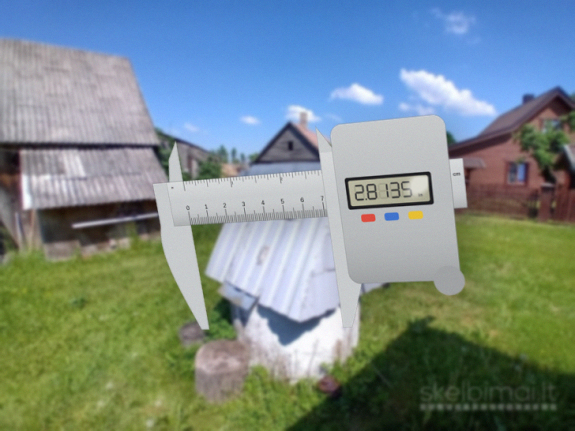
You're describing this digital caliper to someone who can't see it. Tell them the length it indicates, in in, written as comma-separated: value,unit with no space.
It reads 2.8135,in
